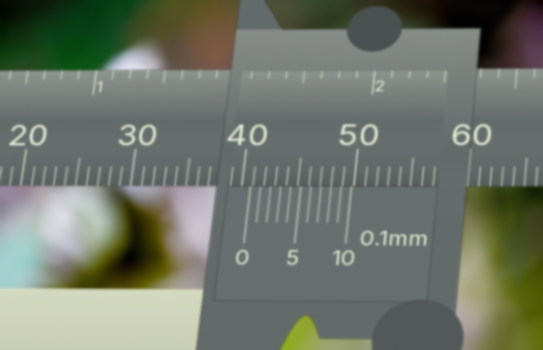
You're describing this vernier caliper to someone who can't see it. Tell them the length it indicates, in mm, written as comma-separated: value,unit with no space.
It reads 40.8,mm
